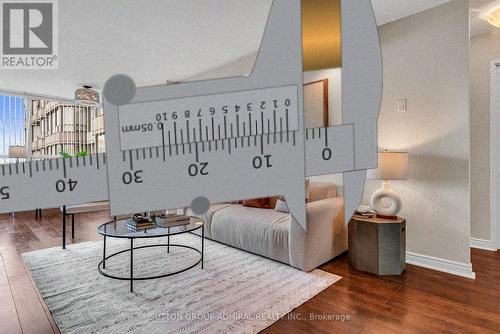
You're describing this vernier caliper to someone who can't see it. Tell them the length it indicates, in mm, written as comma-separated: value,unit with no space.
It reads 6.0,mm
